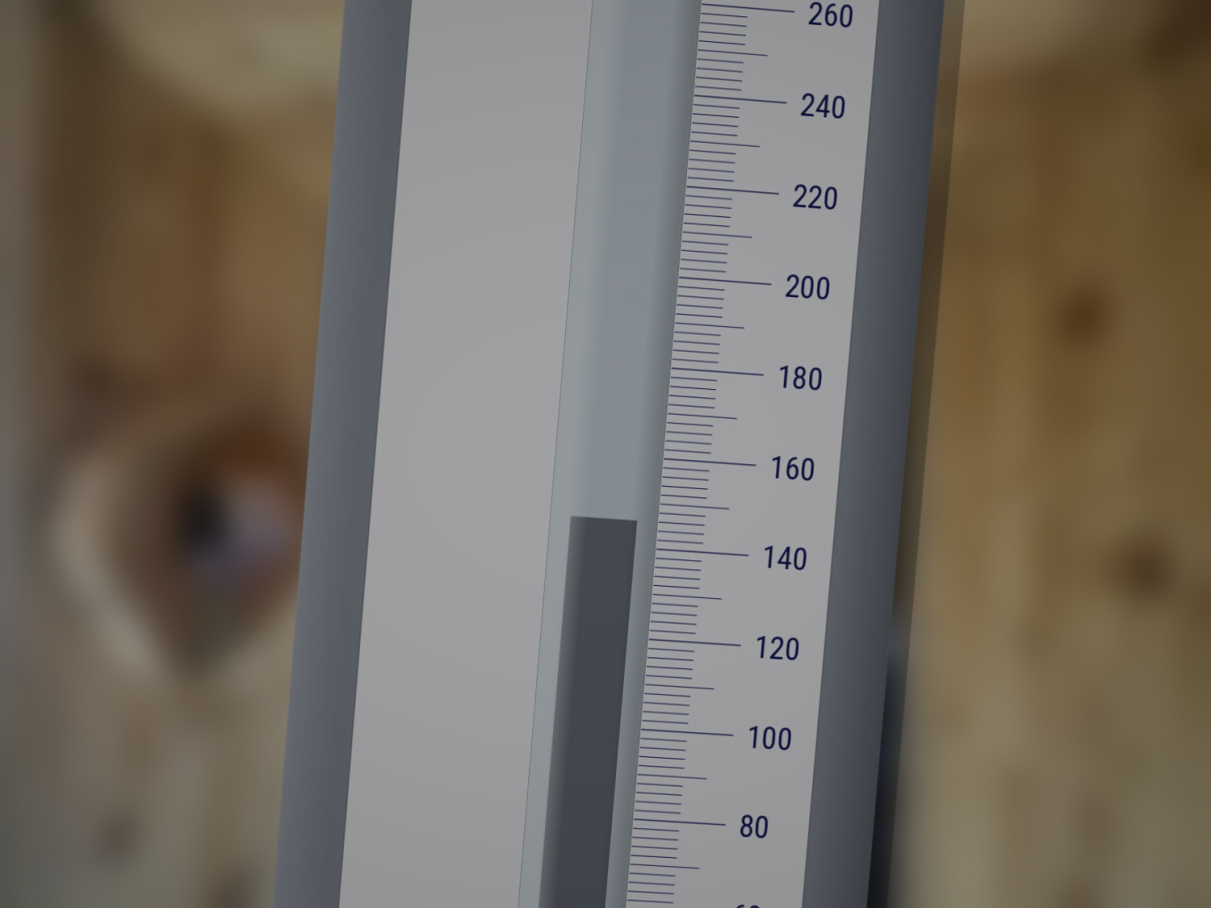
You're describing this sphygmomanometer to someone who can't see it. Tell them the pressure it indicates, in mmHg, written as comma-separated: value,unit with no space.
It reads 146,mmHg
